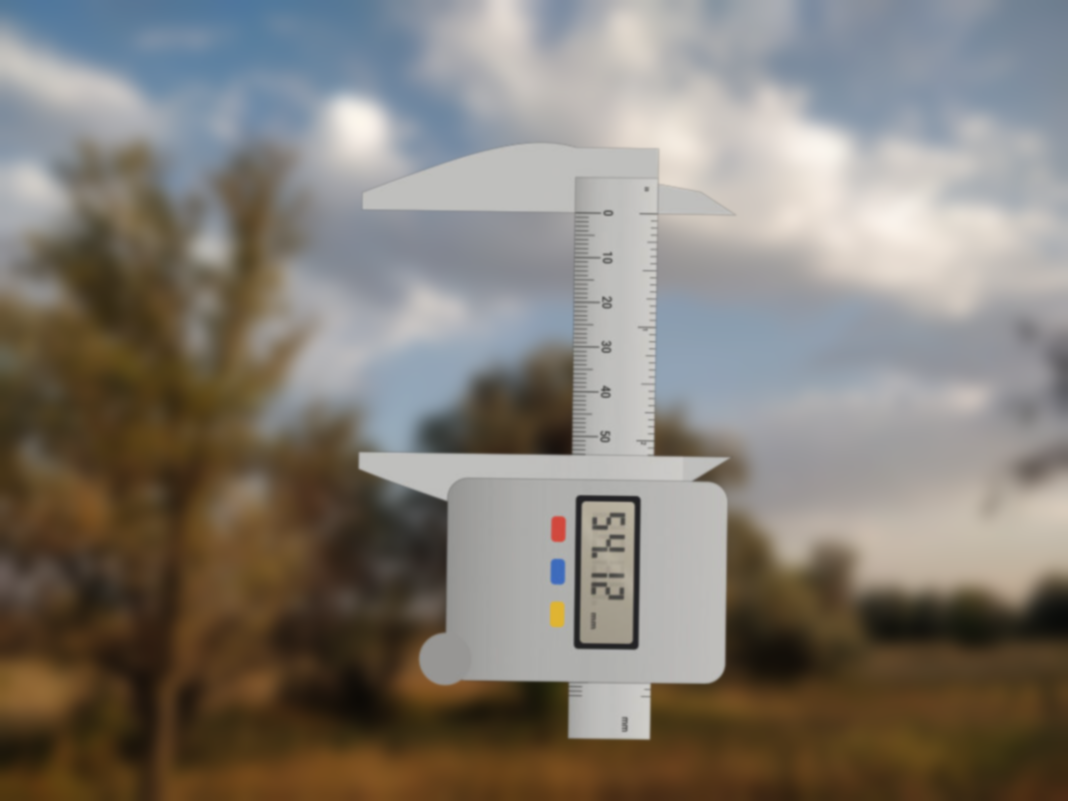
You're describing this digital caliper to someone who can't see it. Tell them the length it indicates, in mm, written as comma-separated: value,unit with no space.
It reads 54.12,mm
